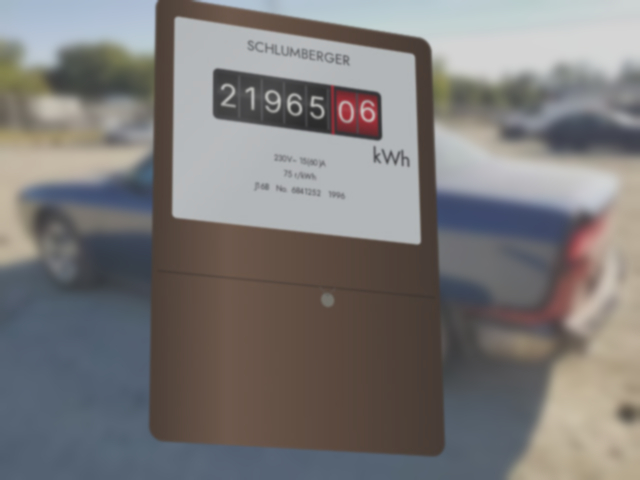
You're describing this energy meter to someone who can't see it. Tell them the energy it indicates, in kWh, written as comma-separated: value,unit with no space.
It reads 21965.06,kWh
